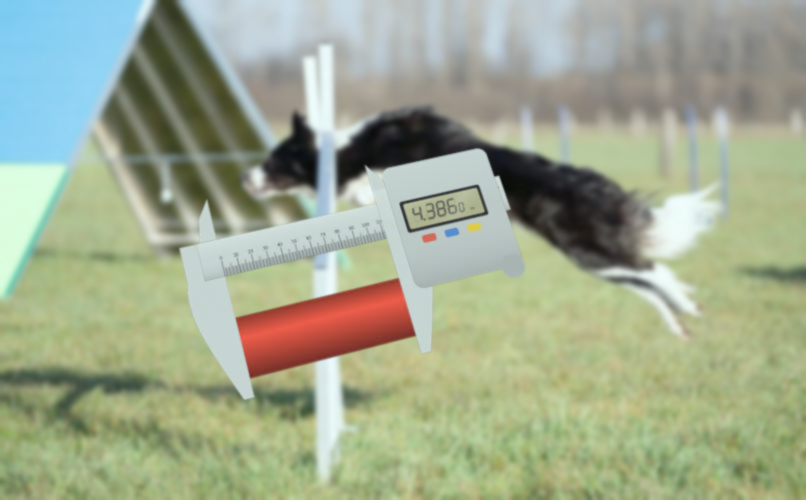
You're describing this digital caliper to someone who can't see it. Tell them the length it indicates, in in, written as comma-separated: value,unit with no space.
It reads 4.3860,in
